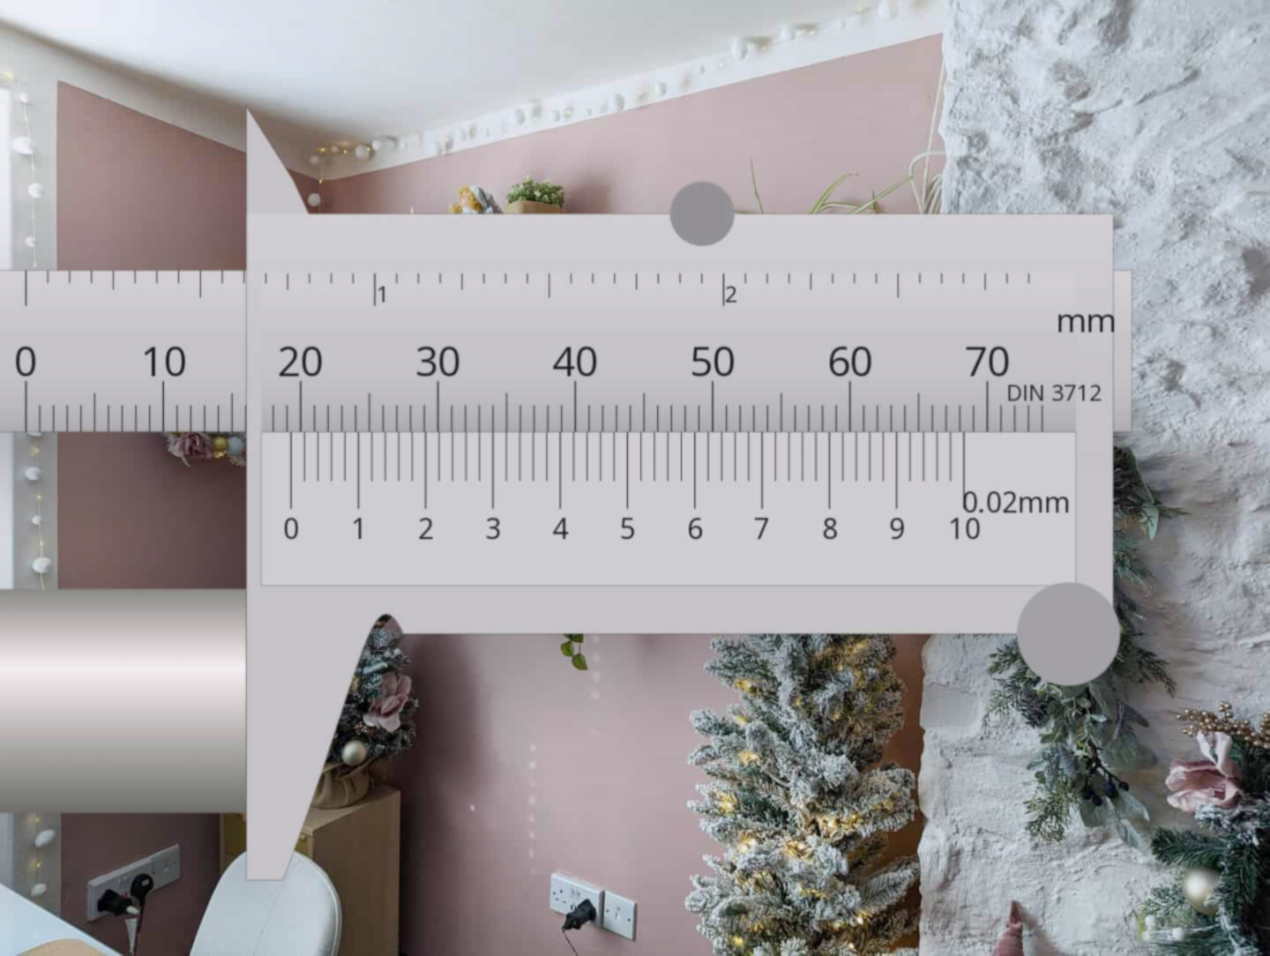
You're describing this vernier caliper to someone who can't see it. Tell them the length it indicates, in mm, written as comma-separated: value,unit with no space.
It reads 19.3,mm
